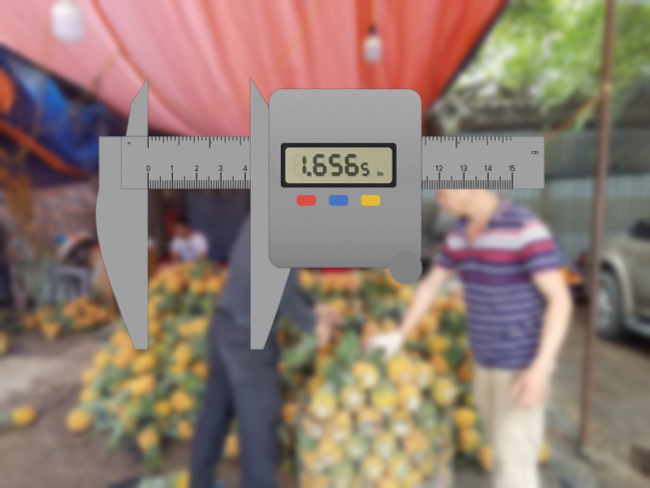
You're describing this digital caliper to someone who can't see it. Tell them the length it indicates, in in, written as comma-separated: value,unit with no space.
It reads 1.6565,in
